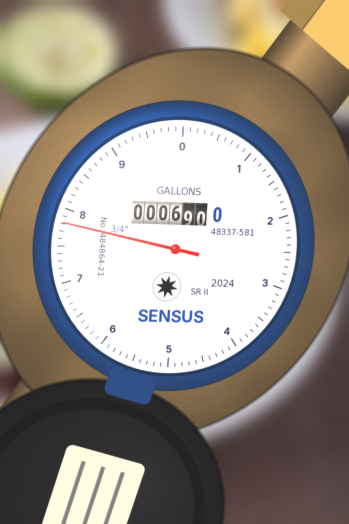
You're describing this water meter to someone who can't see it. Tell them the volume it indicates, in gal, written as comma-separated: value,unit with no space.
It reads 6897.8,gal
